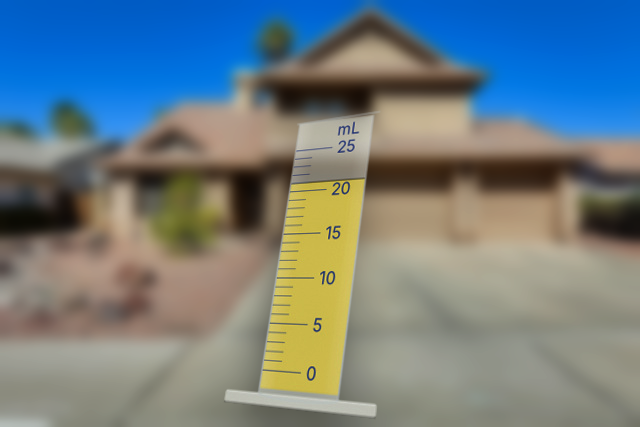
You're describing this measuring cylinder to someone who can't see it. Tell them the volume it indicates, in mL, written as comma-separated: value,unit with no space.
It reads 21,mL
